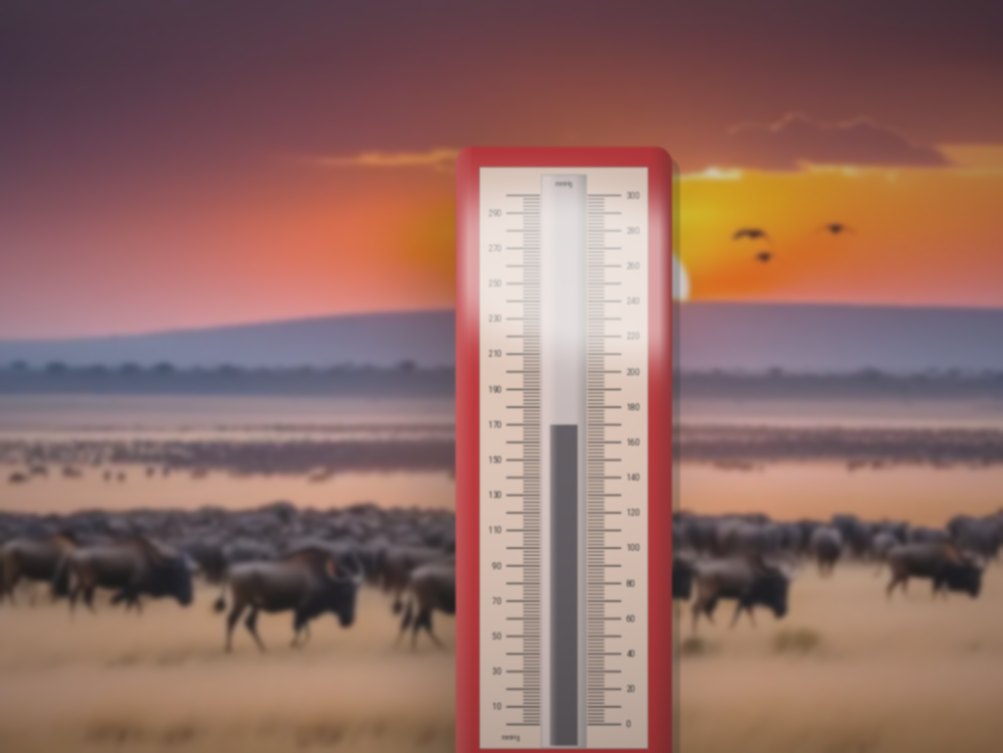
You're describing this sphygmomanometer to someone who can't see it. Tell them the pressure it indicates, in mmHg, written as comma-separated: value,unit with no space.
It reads 170,mmHg
